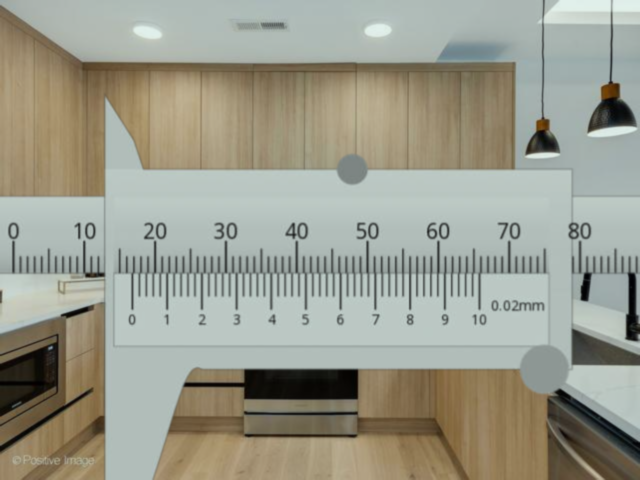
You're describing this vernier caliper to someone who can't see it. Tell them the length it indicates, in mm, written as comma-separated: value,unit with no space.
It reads 16.8,mm
